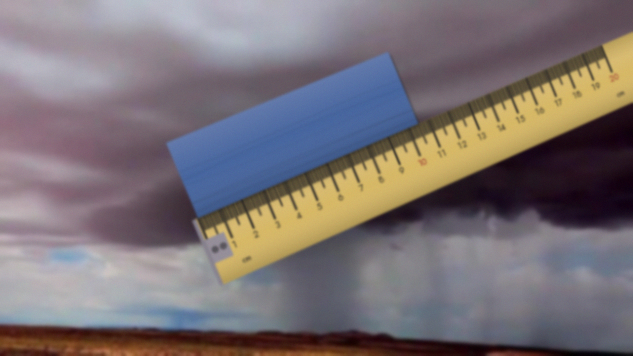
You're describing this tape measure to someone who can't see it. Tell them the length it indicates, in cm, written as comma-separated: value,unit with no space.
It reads 10.5,cm
